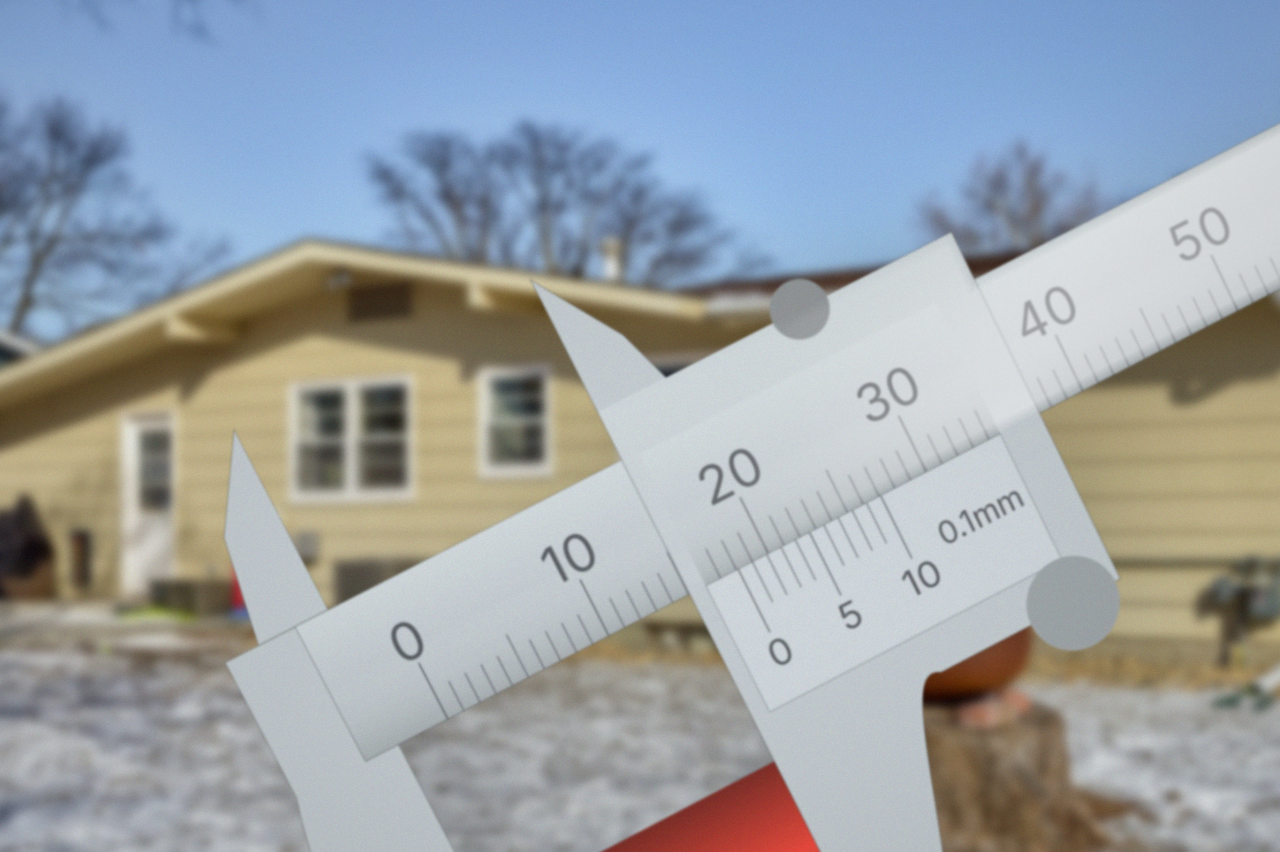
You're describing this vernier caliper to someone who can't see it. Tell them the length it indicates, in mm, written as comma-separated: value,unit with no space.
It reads 18.1,mm
